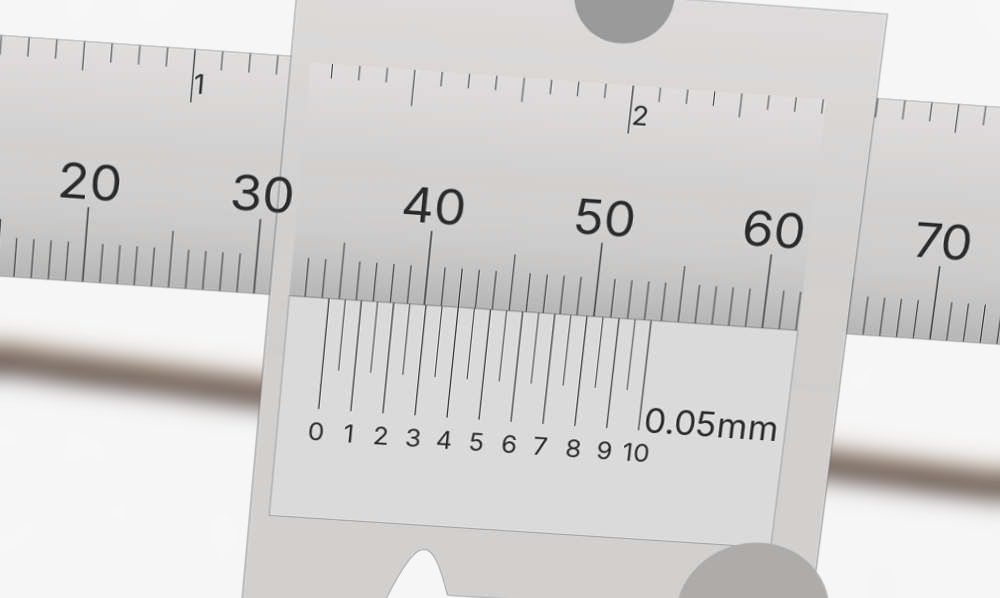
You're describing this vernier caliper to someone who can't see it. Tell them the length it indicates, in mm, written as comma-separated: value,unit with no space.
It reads 34.4,mm
